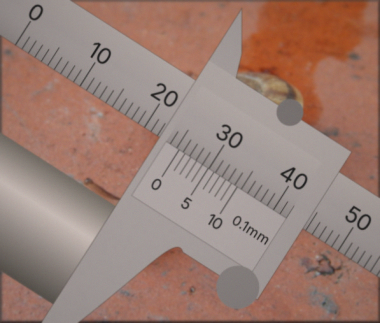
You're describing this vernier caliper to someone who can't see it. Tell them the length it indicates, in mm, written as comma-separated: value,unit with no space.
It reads 25.4,mm
